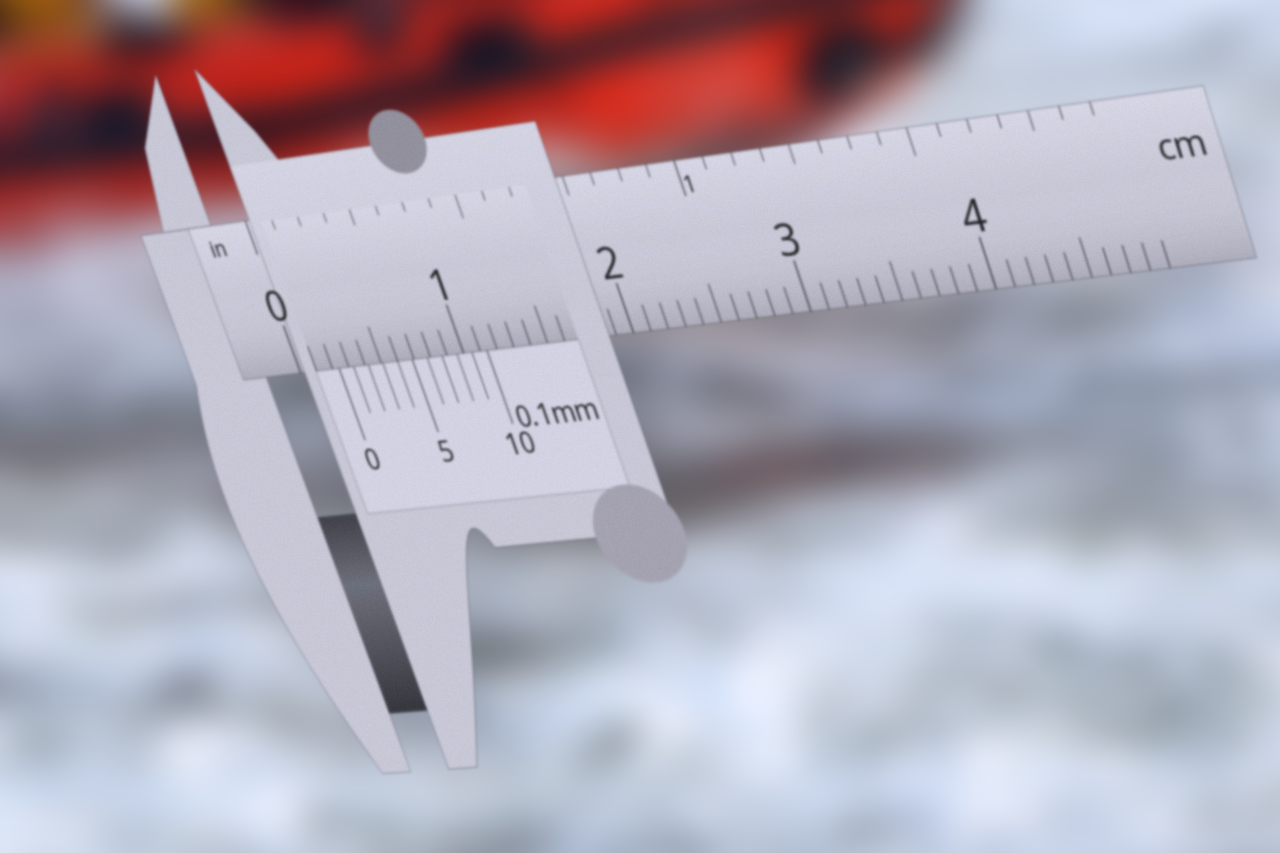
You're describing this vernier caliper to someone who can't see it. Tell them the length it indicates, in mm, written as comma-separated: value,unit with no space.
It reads 2.4,mm
